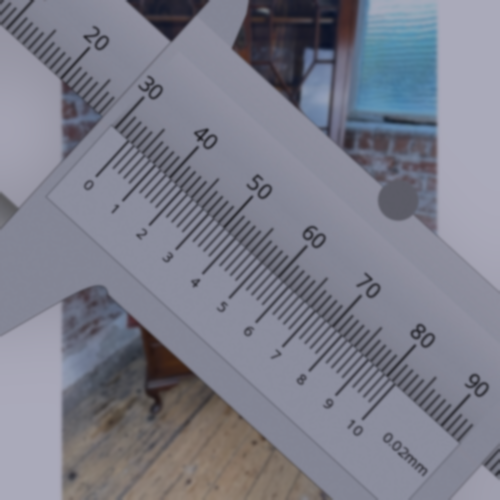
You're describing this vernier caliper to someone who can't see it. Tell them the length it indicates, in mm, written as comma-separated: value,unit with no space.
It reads 32.5,mm
